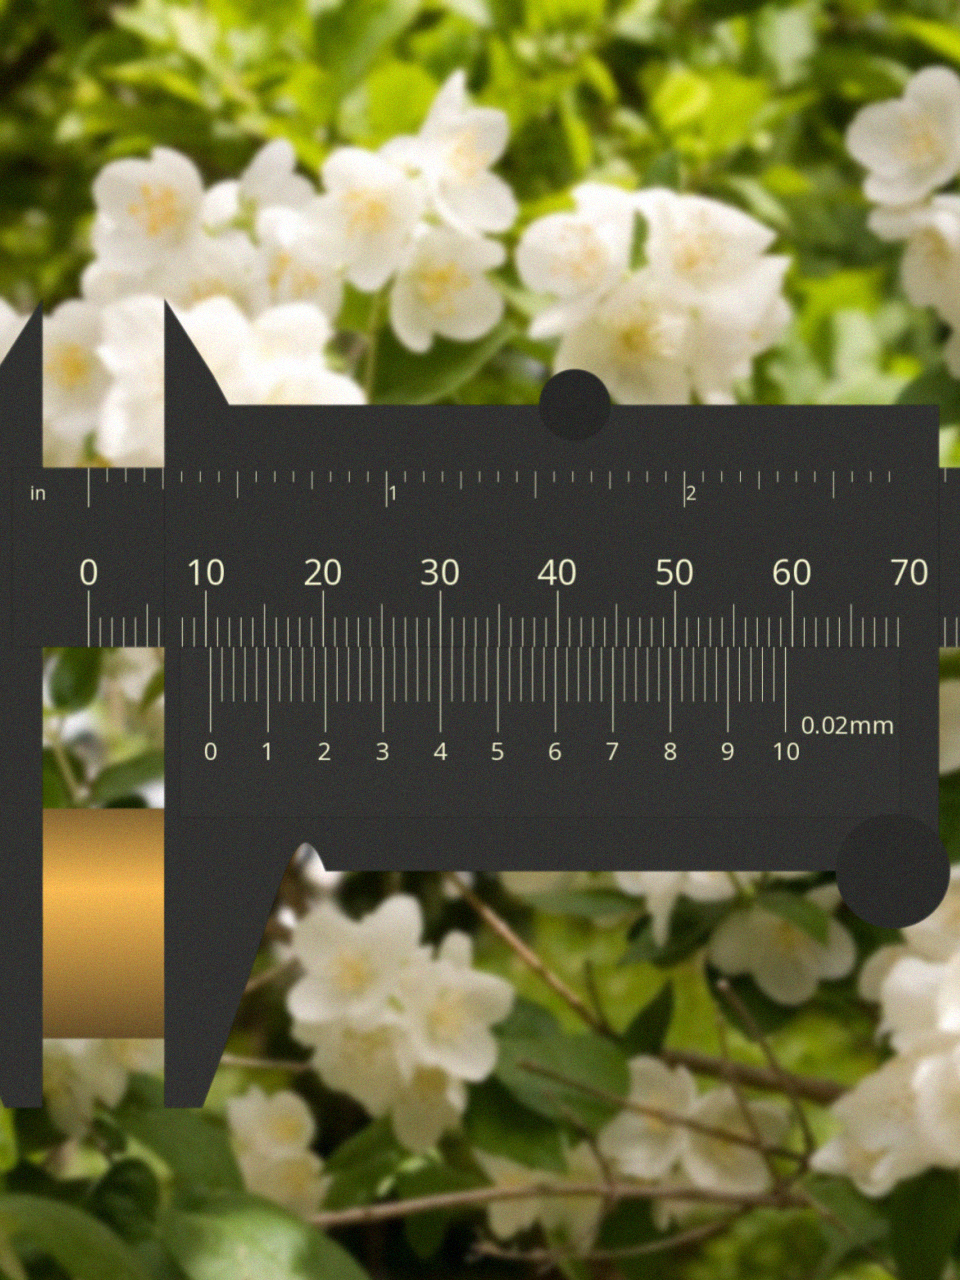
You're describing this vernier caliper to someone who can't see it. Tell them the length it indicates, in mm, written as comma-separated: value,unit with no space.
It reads 10.4,mm
